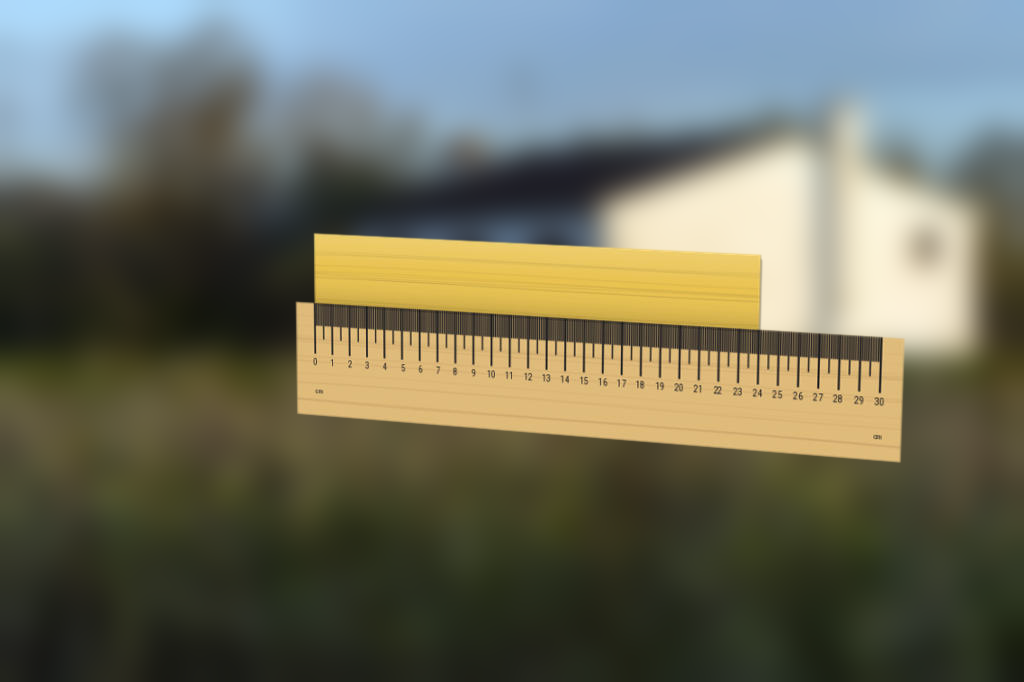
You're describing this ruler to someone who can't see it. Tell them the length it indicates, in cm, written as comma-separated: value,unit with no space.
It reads 24,cm
